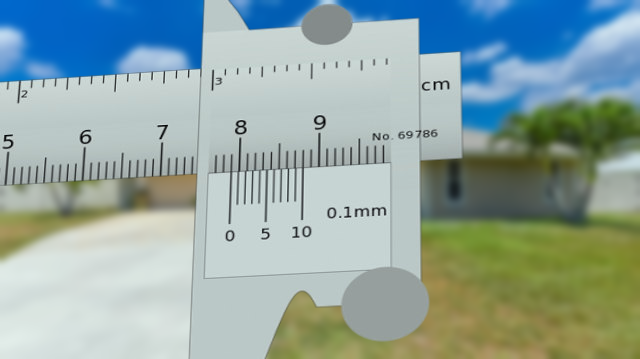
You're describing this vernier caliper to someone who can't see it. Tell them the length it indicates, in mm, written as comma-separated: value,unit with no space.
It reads 79.0,mm
